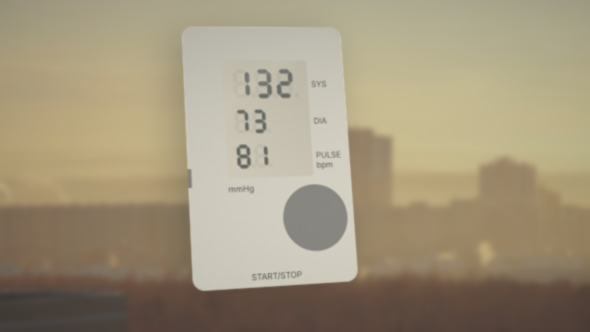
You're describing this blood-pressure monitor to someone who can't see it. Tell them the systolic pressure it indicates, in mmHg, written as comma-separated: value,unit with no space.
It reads 132,mmHg
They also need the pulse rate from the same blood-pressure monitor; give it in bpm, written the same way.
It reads 81,bpm
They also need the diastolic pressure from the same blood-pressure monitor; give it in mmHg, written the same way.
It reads 73,mmHg
